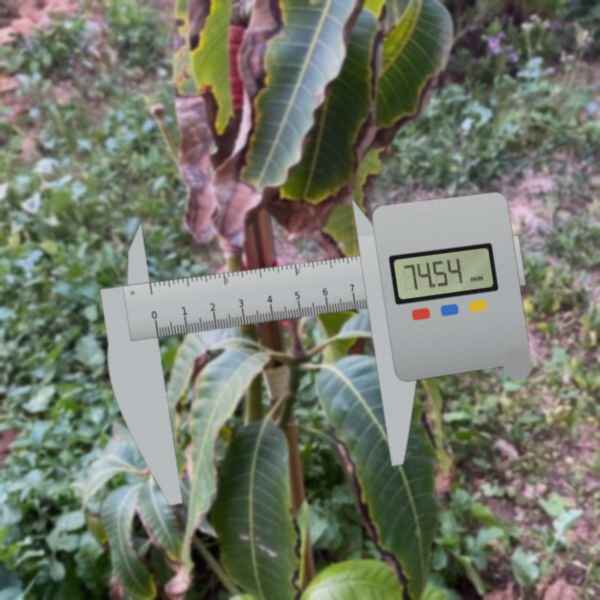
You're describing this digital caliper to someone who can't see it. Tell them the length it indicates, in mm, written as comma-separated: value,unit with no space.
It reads 74.54,mm
